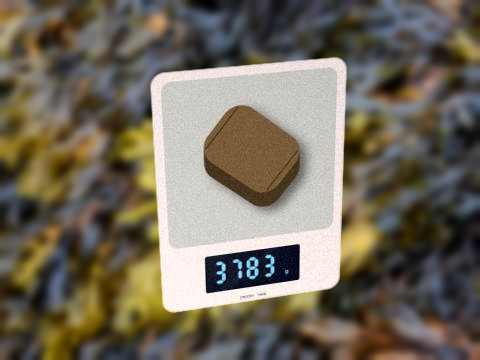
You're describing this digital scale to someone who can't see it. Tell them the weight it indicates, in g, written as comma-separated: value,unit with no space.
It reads 3783,g
